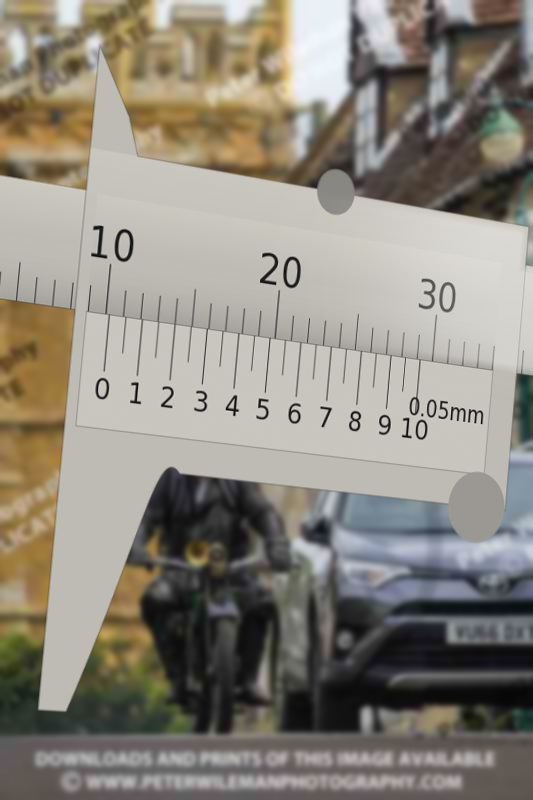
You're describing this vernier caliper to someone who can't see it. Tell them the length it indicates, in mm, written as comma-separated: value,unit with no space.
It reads 10.2,mm
